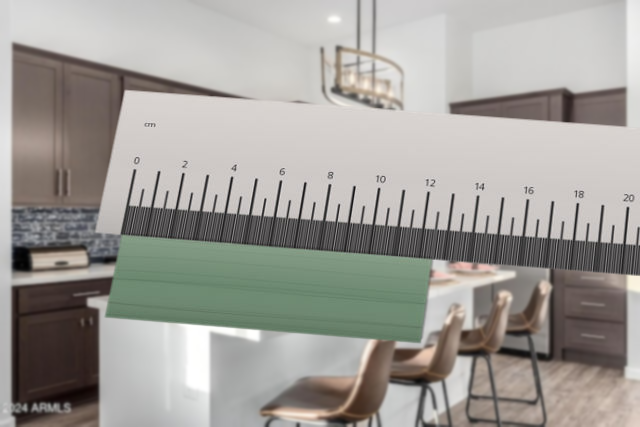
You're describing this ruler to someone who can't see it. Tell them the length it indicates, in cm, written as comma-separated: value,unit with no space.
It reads 12.5,cm
